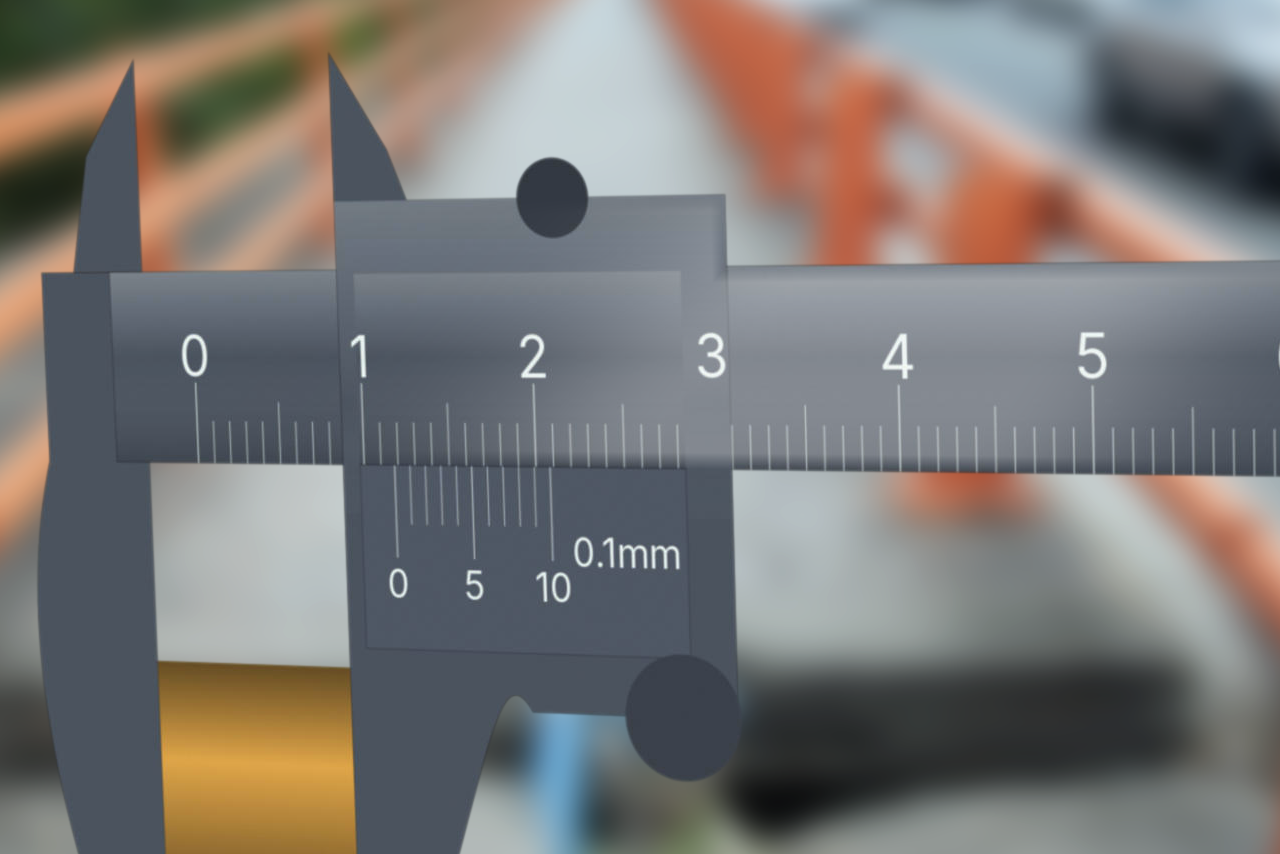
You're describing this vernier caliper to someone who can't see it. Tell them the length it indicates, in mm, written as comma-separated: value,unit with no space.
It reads 11.8,mm
